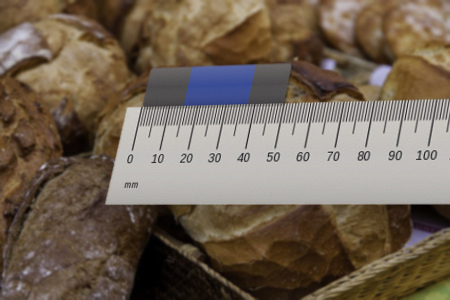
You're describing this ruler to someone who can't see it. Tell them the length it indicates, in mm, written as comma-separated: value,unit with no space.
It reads 50,mm
